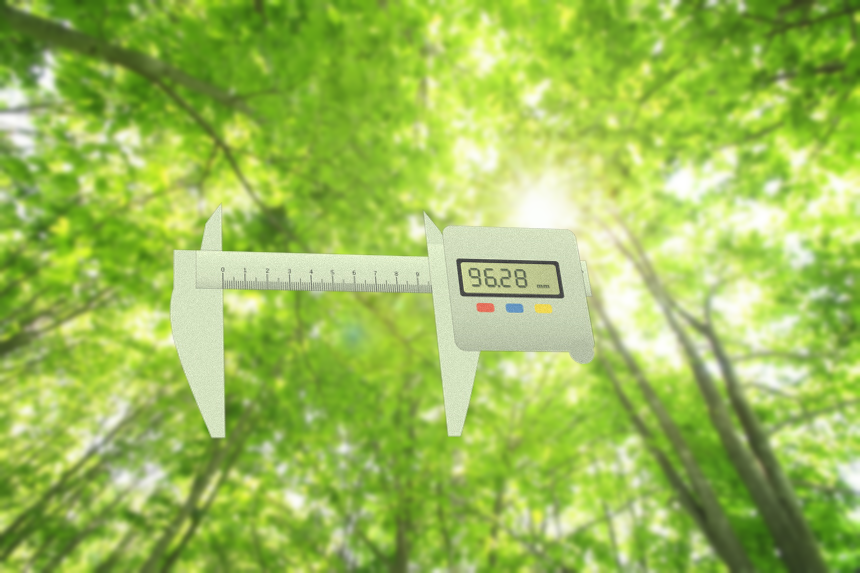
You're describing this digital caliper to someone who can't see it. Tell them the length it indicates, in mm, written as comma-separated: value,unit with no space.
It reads 96.28,mm
